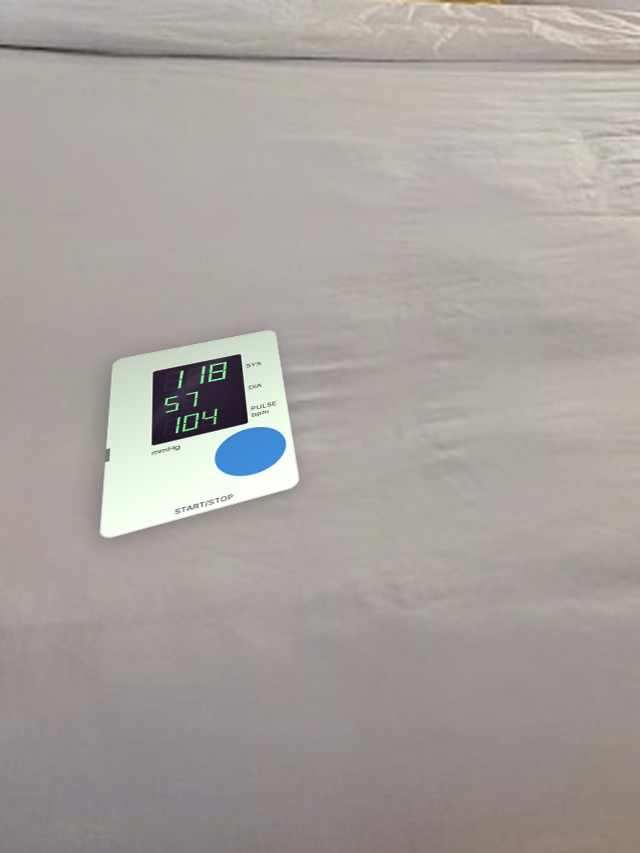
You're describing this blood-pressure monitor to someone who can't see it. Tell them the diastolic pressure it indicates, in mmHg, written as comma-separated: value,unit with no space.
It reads 57,mmHg
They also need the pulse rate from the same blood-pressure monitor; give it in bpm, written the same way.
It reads 104,bpm
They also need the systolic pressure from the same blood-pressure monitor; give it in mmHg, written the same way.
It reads 118,mmHg
